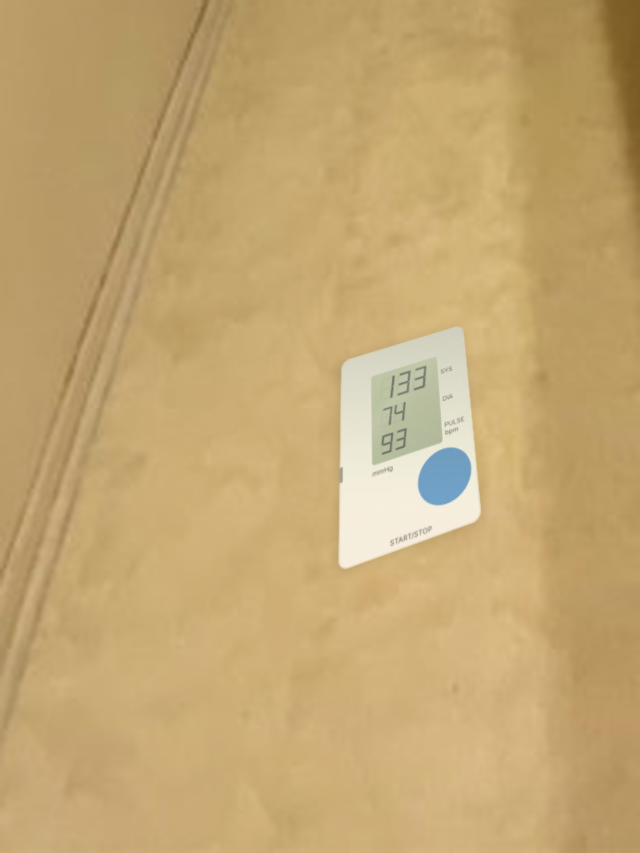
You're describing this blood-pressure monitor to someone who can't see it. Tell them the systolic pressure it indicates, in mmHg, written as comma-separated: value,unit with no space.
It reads 133,mmHg
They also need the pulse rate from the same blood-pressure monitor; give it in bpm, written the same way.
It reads 93,bpm
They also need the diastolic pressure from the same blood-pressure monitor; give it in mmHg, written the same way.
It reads 74,mmHg
